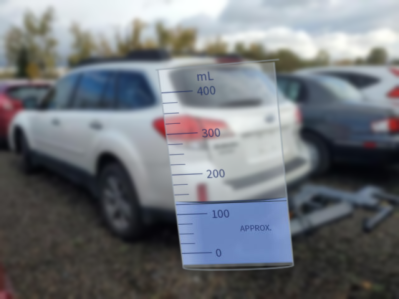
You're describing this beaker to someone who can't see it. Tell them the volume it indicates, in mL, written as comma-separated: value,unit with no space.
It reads 125,mL
